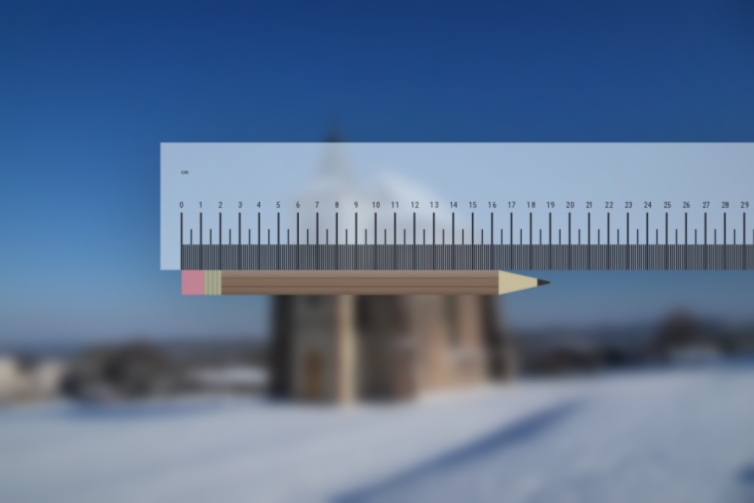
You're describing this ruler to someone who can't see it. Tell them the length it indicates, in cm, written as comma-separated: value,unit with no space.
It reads 19,cm
